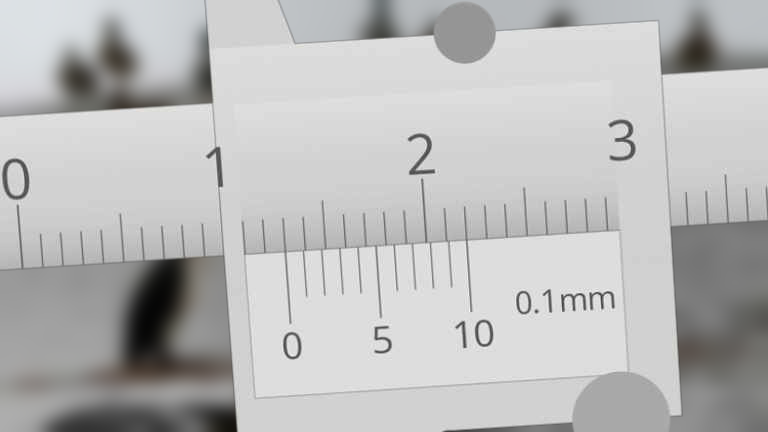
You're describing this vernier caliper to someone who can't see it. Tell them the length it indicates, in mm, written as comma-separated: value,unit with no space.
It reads 13.0,mm
